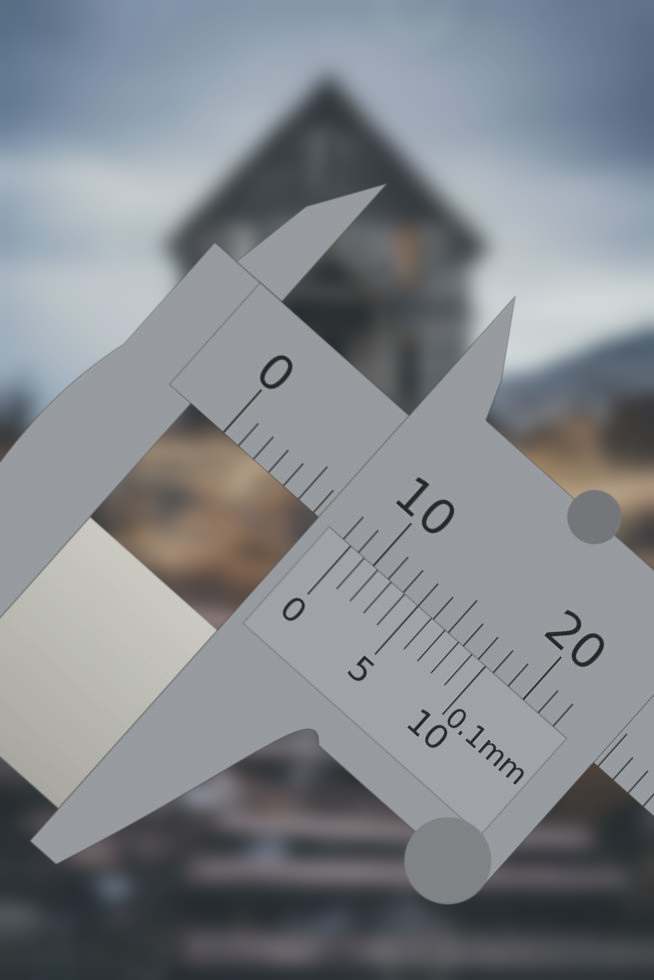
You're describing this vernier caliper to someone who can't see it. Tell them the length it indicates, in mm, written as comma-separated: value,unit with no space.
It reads 8.5,mm
